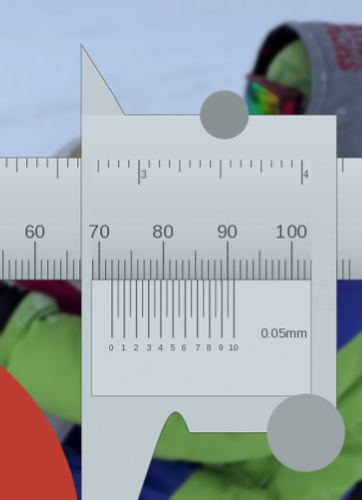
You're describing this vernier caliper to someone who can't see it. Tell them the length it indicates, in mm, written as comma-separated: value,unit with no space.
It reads 72.0,mm
